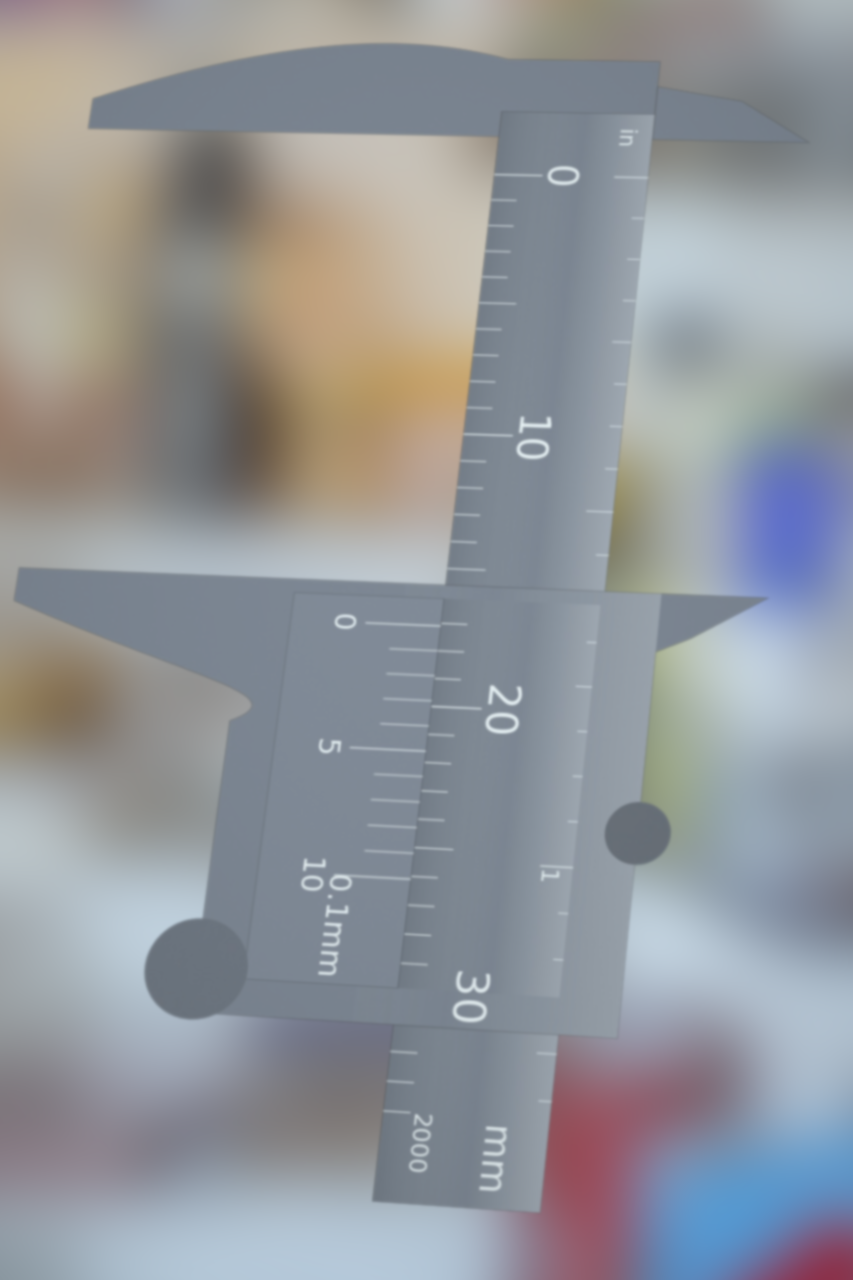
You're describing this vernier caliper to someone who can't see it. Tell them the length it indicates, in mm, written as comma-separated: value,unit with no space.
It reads 17.1,mm
